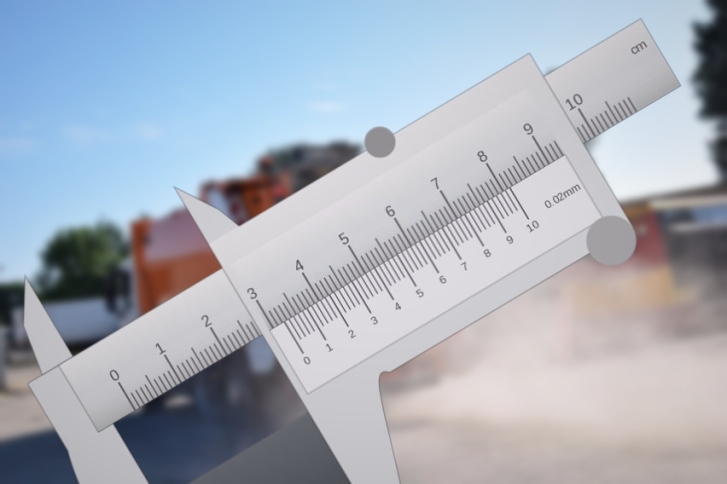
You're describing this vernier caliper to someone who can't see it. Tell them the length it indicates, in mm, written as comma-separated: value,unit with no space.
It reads 32.4,mm
